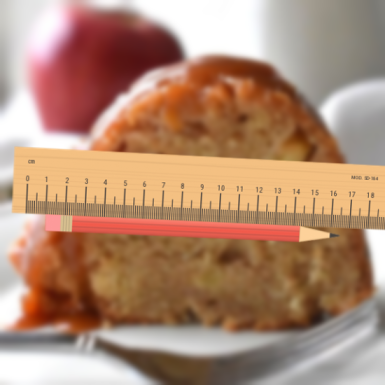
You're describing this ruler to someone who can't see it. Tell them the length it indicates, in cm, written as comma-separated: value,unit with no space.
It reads 15.5,cm
